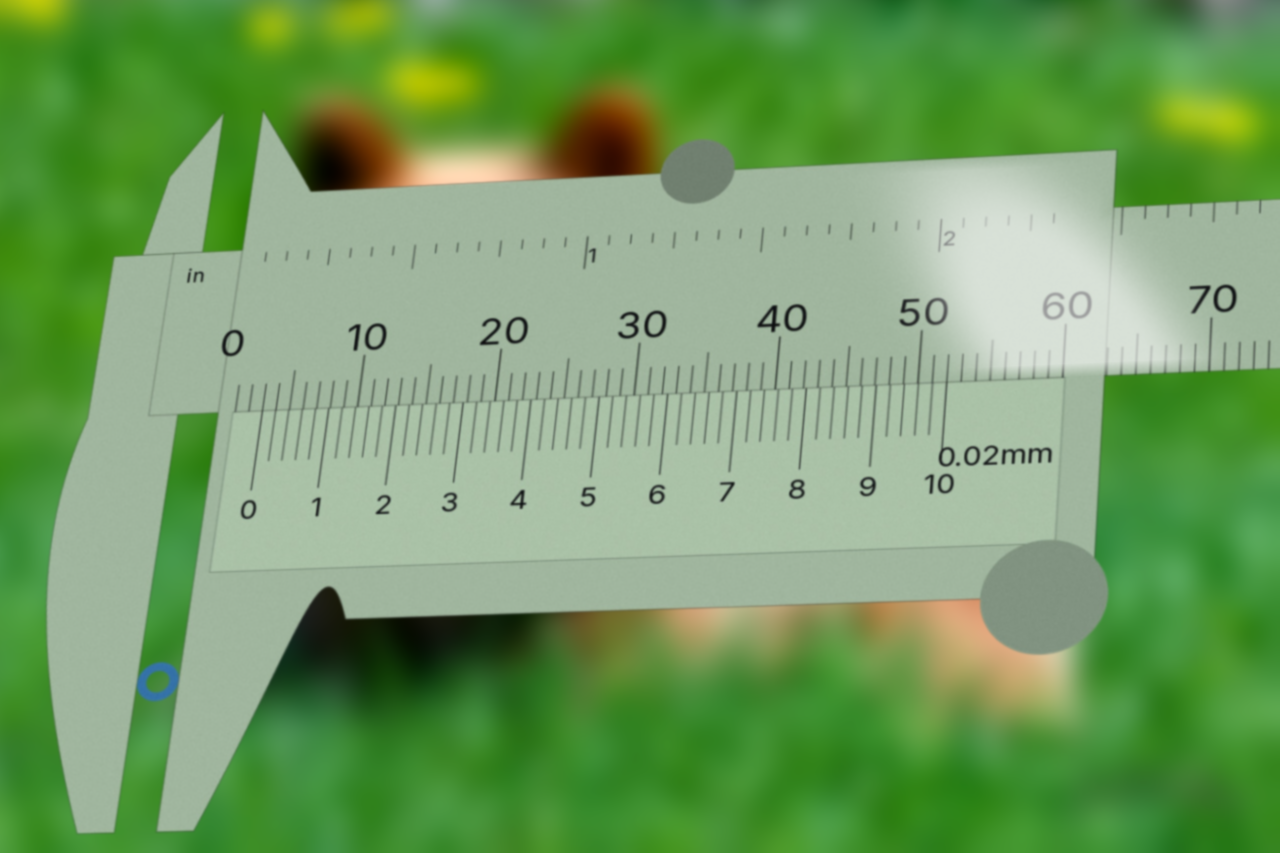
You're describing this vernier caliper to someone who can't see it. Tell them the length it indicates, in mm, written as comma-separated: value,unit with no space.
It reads 3.0,mm
